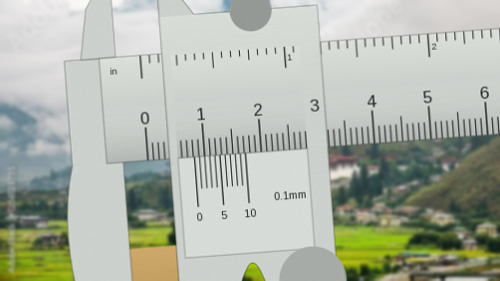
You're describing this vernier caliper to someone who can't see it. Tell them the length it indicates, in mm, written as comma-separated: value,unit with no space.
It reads 8.2,mm
